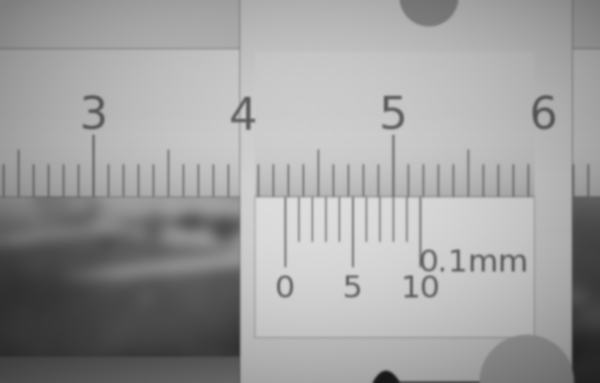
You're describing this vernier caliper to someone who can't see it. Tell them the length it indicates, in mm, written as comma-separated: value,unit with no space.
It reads 42.8,mm
